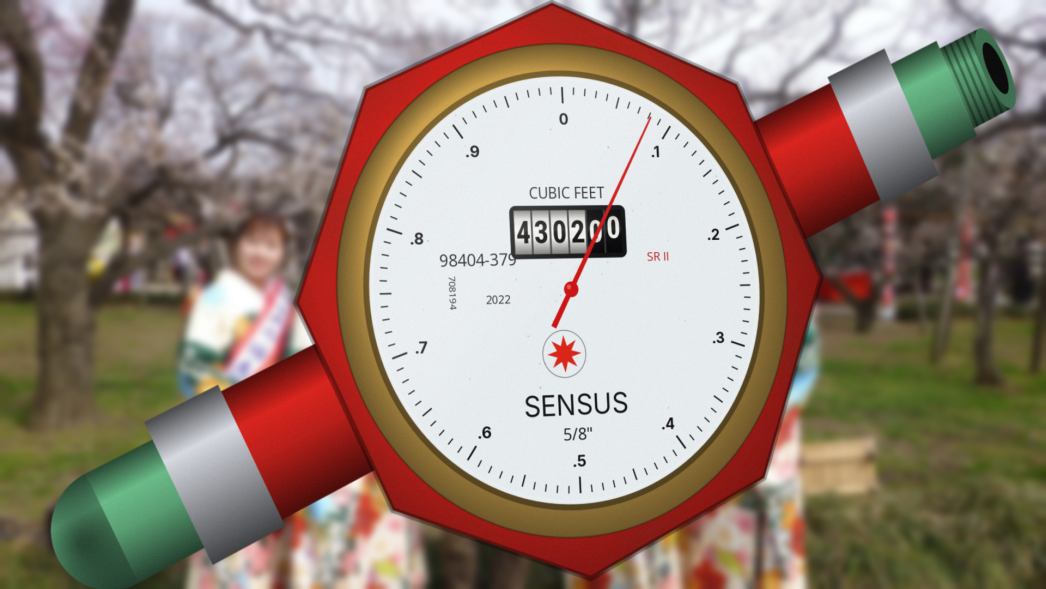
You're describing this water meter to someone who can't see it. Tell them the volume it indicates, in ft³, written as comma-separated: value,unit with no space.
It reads 430200.08,ft³
